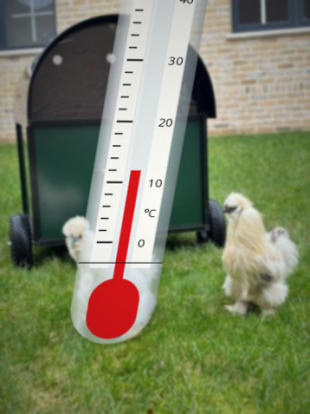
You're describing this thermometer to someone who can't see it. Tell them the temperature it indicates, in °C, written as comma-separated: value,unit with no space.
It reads 12,°C
